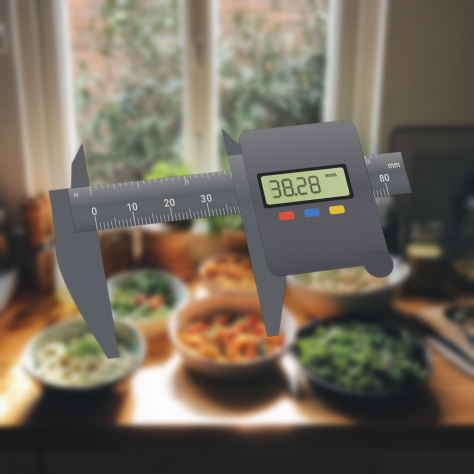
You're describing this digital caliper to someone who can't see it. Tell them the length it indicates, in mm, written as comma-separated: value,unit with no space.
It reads 38.28,mm
